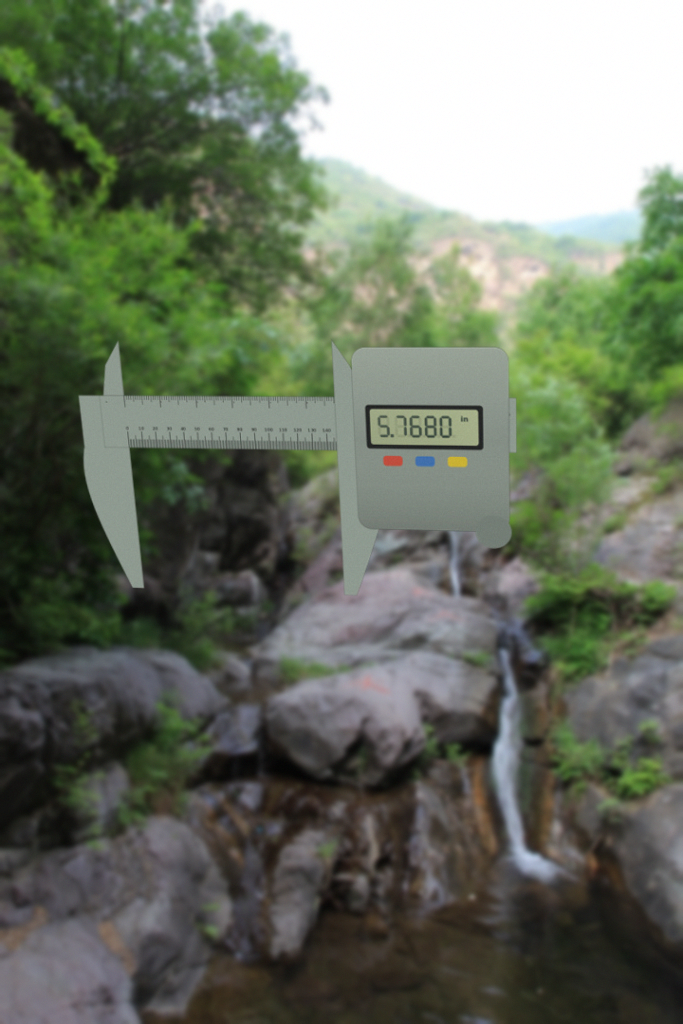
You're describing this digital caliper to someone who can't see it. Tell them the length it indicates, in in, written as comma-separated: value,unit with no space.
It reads 5.7680,in
